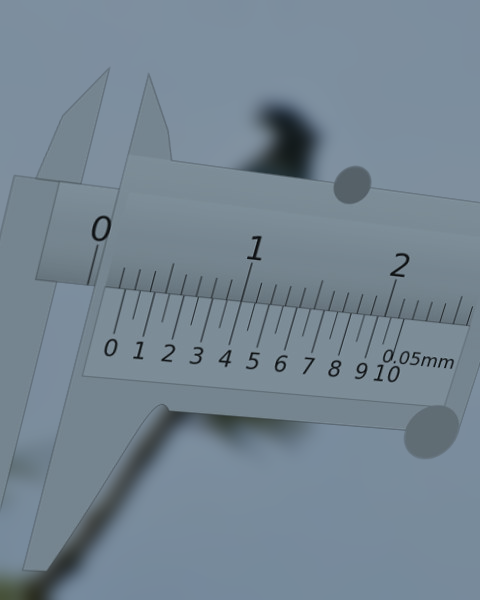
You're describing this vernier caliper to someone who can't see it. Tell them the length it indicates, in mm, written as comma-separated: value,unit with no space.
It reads 2.4,mm
